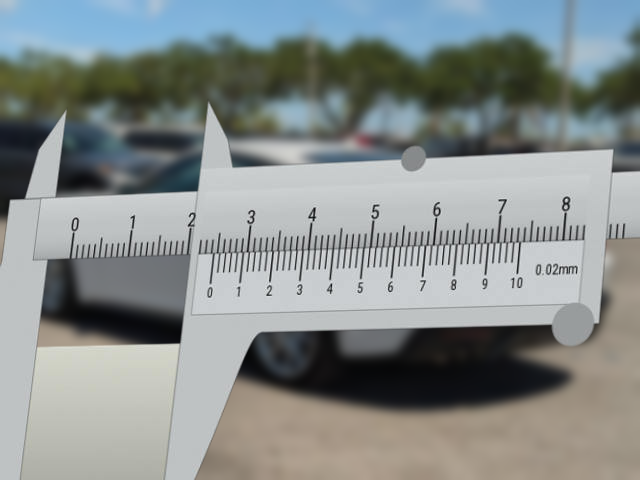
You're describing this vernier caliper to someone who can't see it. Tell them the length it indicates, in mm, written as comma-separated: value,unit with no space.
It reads 24.4,mm
